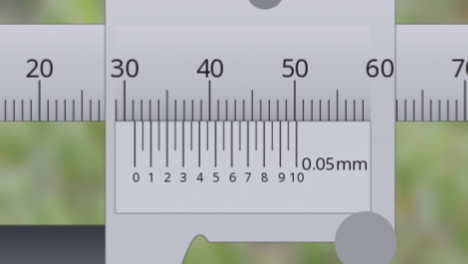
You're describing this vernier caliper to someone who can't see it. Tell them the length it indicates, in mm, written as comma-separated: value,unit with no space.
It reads 31.2,mm
